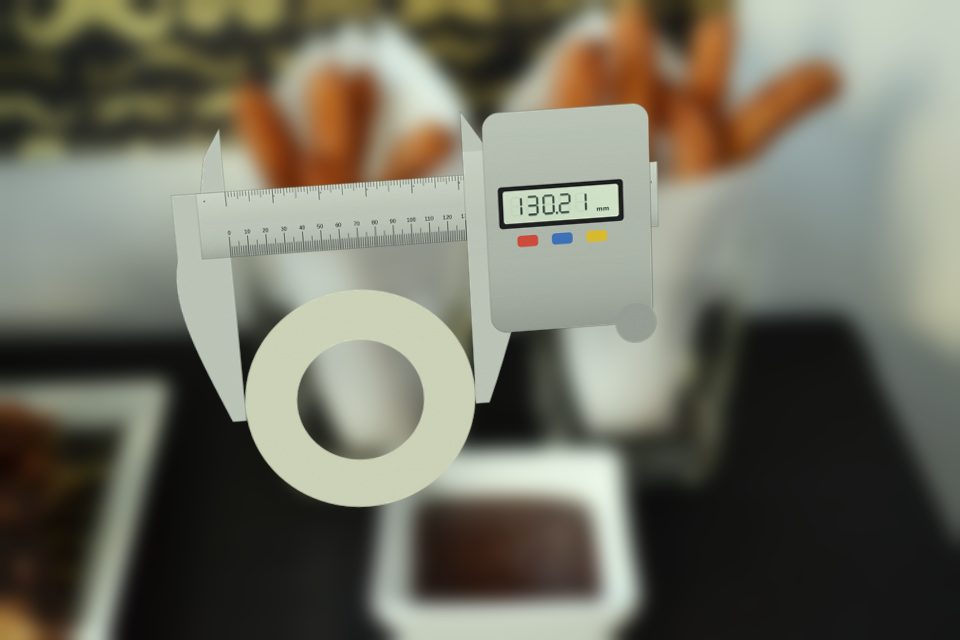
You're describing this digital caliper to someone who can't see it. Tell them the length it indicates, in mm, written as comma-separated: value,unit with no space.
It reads 130.21,mm
